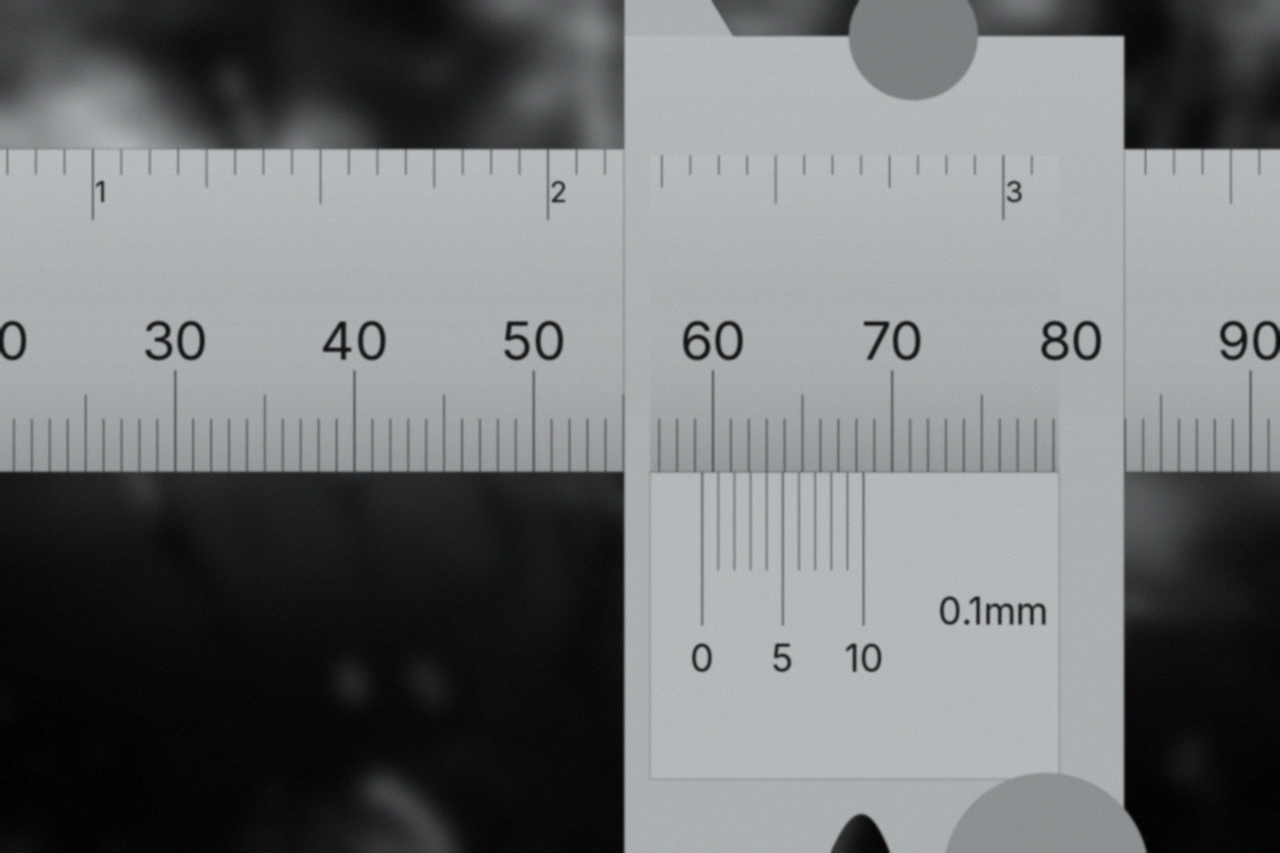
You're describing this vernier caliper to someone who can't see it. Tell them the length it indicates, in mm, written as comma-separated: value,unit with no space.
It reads 59.4,mm
